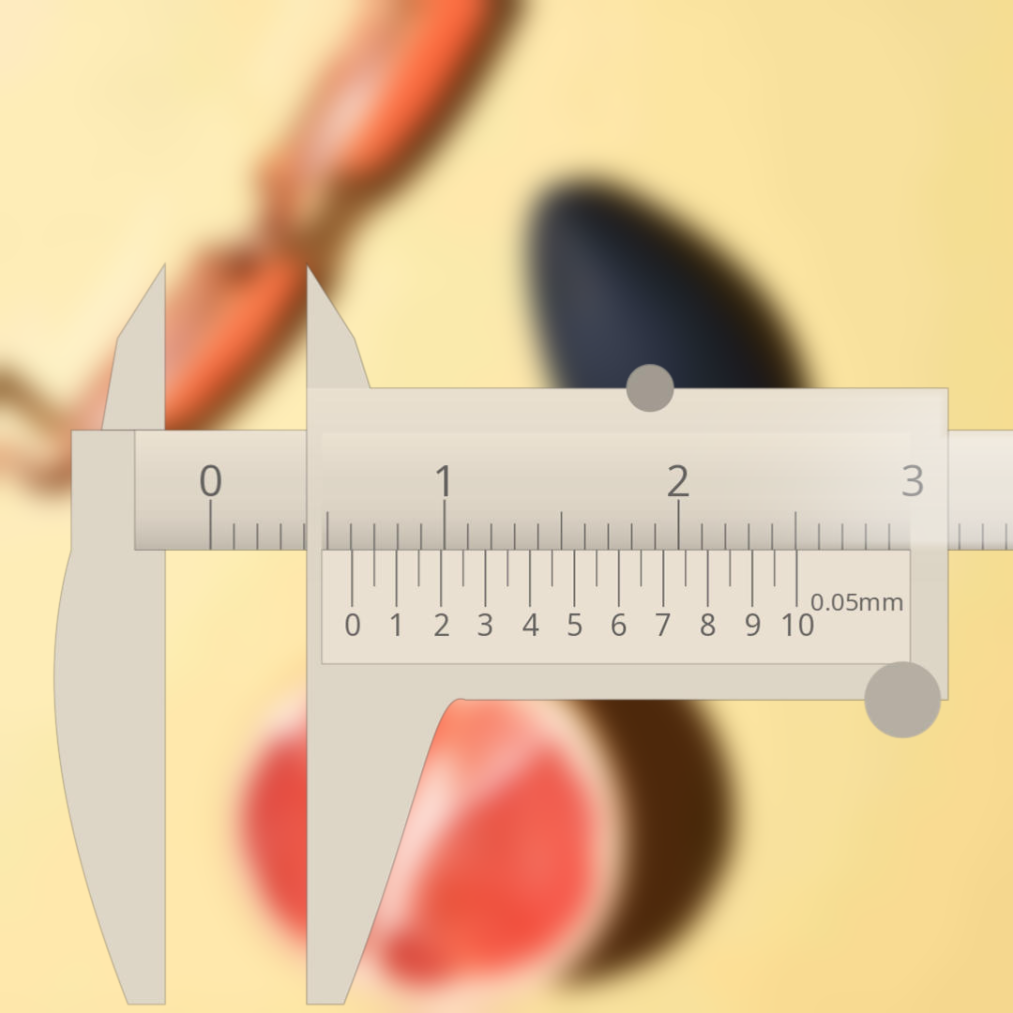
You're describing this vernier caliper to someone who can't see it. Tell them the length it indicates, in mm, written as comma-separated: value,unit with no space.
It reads 6.05,mm
